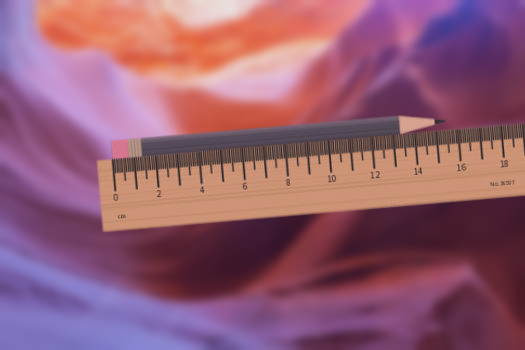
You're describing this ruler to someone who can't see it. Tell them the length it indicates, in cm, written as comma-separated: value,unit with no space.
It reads 15.5,cm
